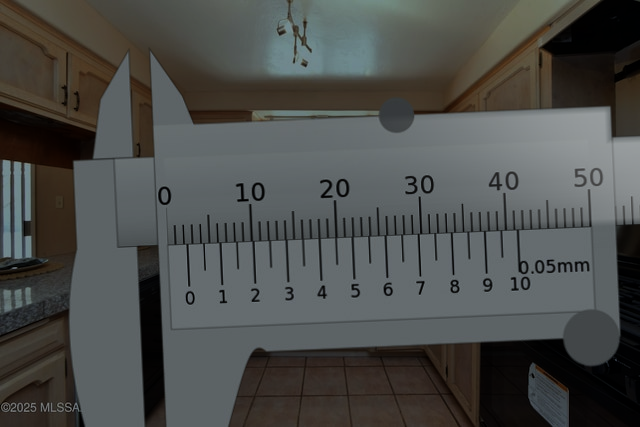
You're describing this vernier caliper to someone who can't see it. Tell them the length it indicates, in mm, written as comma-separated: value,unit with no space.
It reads 2.4,mm
